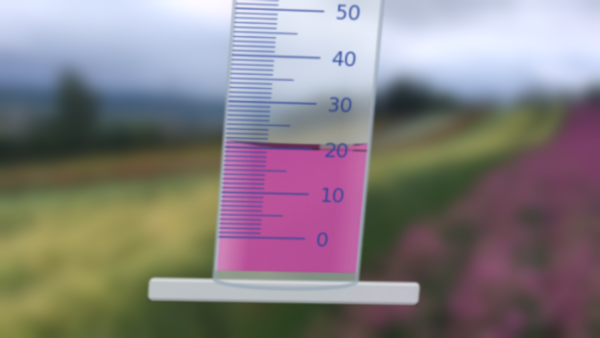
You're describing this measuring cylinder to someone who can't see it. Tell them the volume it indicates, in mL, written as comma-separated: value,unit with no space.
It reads 20,mL
